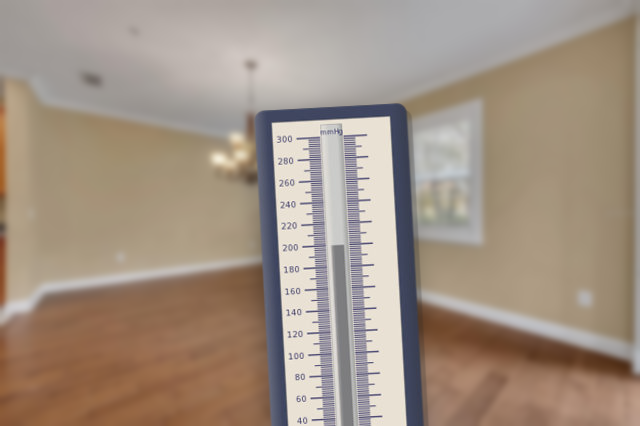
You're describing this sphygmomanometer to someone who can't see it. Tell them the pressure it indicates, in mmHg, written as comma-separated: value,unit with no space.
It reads 200,mmHg
